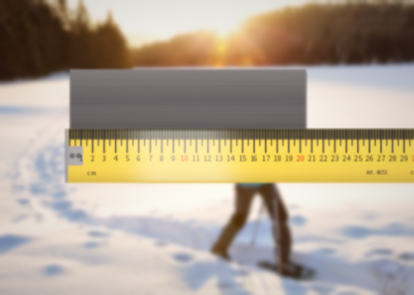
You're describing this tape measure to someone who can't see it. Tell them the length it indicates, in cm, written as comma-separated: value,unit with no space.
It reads 20.5,cm
